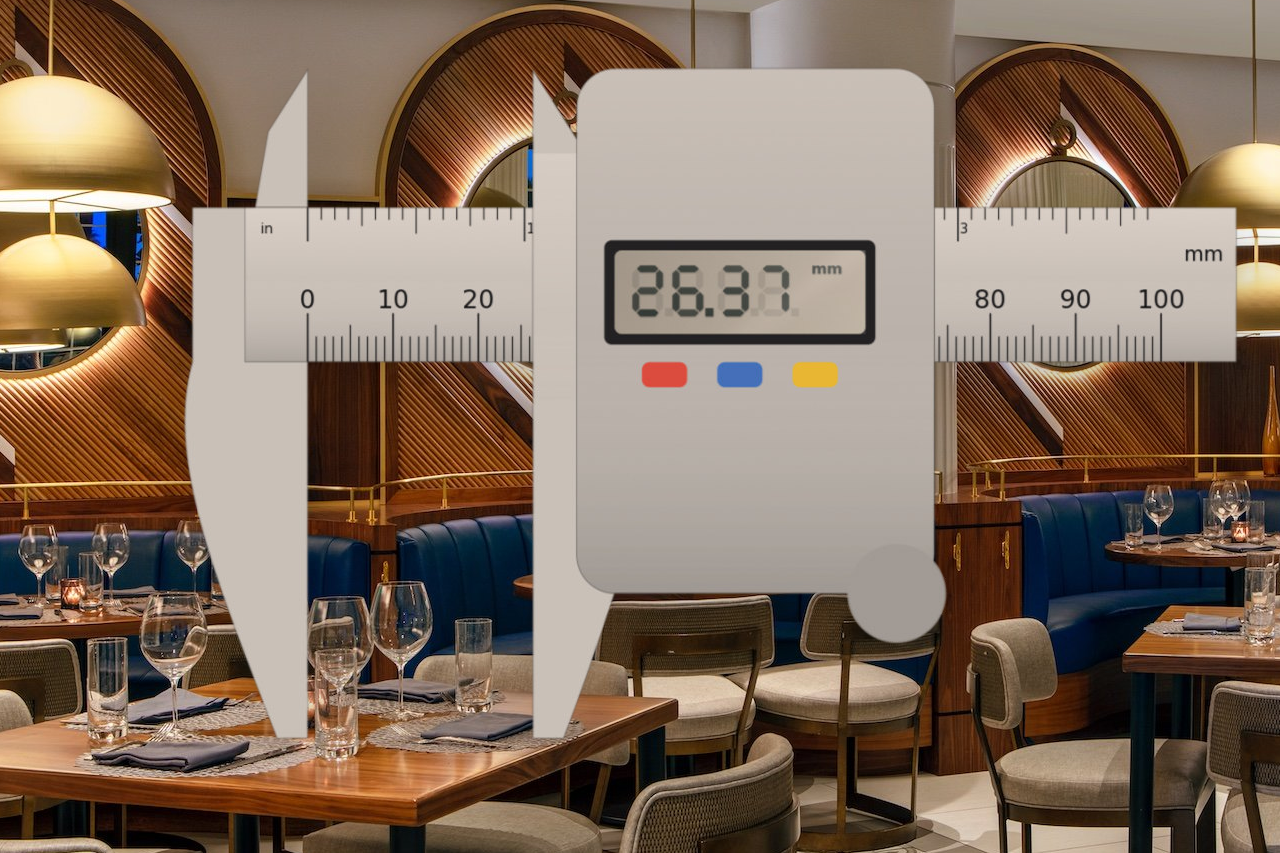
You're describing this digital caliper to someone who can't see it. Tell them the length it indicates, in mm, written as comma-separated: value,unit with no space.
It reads 26.37,mm
